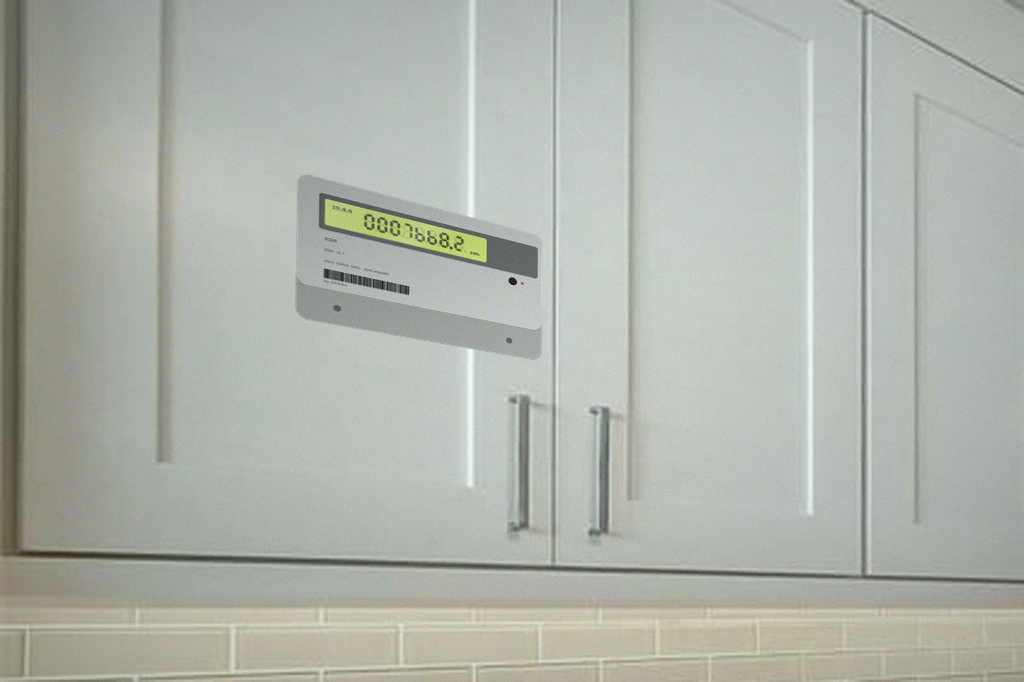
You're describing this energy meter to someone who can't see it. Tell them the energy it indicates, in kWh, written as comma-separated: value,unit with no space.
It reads 7668.2,kWh
